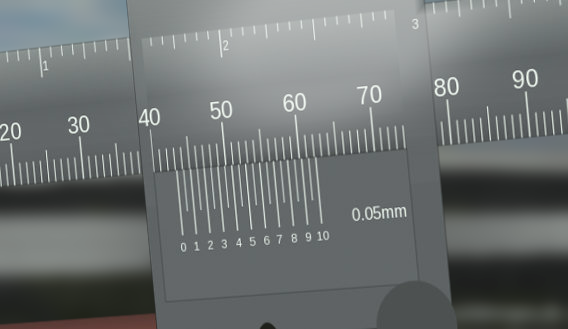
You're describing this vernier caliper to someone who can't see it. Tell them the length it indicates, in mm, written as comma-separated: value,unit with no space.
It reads 43.2,mm
